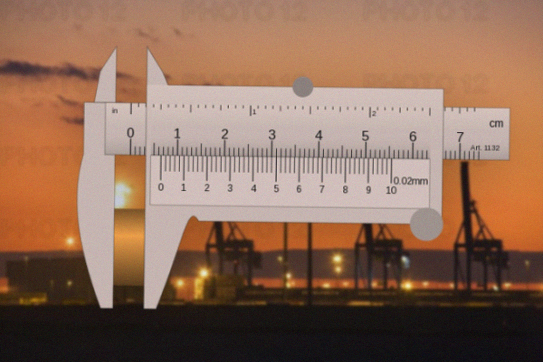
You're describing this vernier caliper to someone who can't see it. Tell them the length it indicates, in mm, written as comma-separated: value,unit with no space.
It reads 6.5,mm
